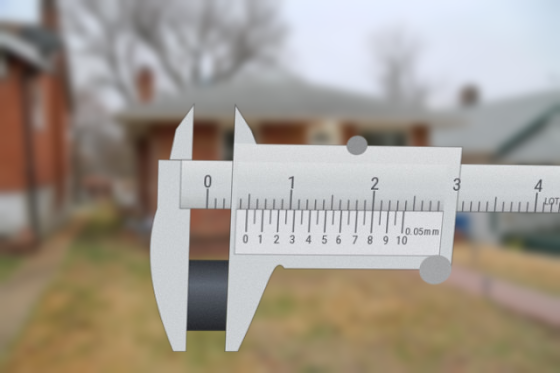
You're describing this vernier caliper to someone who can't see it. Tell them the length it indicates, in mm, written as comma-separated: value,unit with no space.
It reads 4.8,mm
